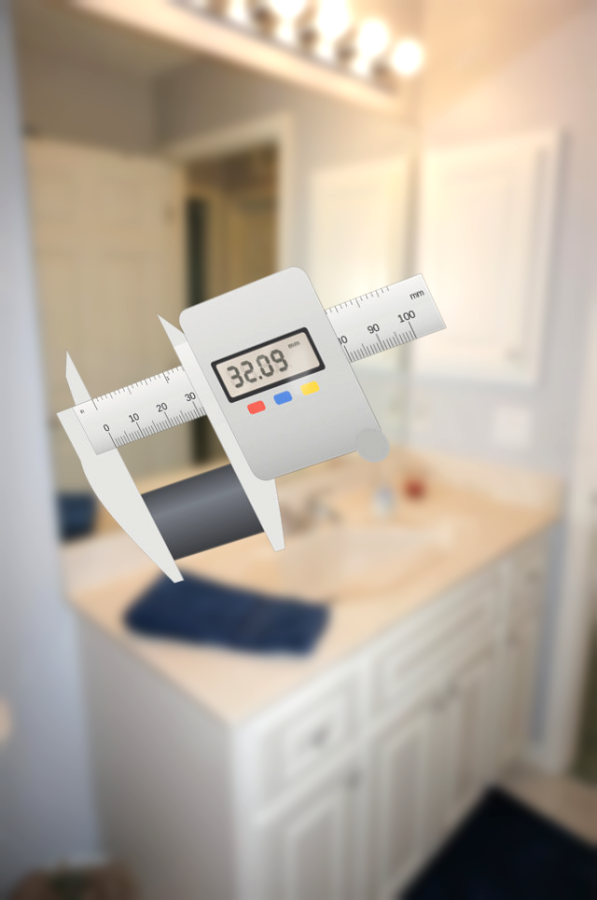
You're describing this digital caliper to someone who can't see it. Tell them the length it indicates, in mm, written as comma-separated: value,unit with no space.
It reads 32.09,mm
